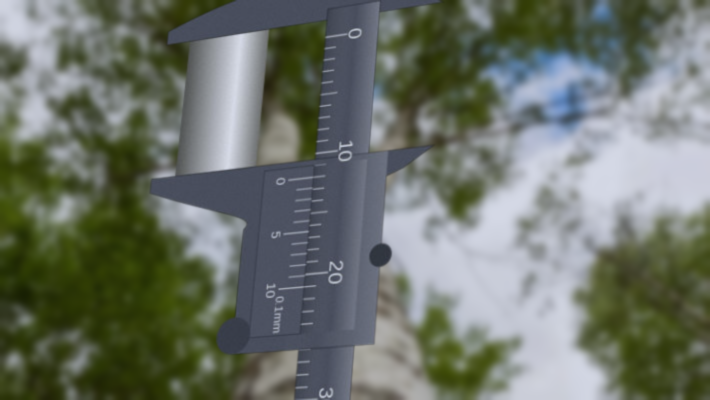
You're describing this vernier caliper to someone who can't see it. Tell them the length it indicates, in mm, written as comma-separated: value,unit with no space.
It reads 12.0,mm
